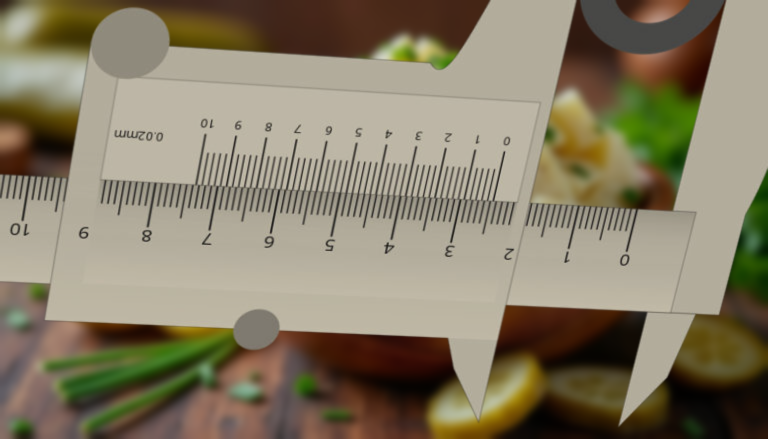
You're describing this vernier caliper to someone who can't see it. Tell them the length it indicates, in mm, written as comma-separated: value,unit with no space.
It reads 24.5,mm
